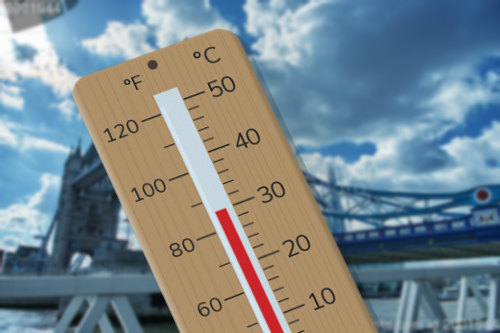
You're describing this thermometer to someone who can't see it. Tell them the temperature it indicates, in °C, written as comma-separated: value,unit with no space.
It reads 30,°C
